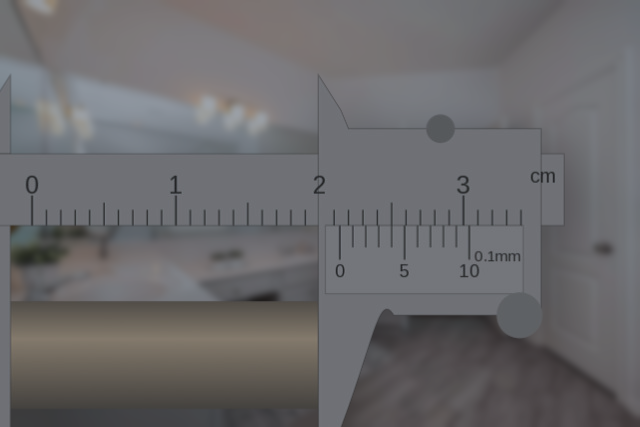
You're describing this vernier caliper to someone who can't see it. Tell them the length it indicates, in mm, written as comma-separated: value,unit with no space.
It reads 21.4,mm
